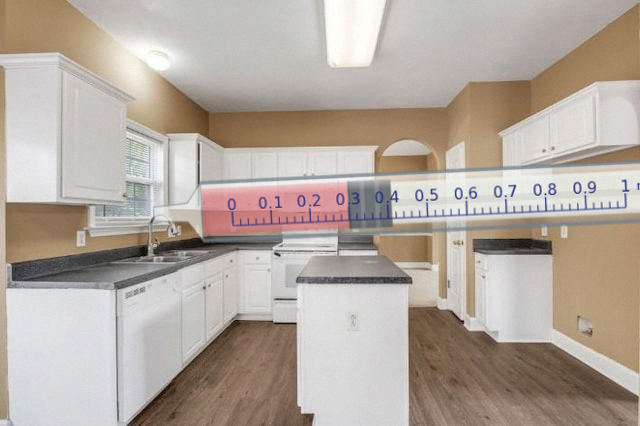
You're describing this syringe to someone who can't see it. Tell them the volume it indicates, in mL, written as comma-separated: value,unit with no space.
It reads 0.3,mL
